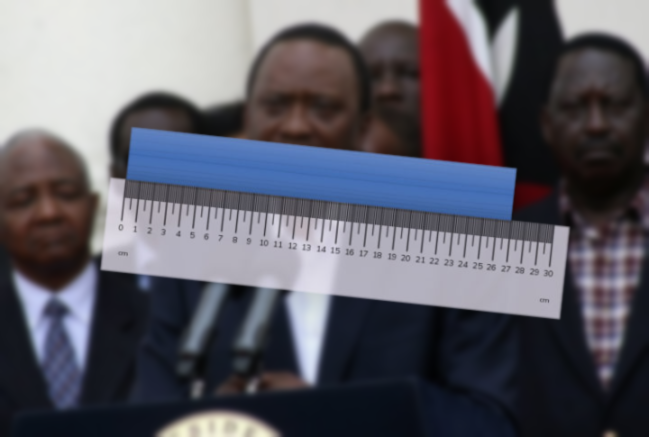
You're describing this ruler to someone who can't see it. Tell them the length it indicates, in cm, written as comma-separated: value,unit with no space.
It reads 27,cm
